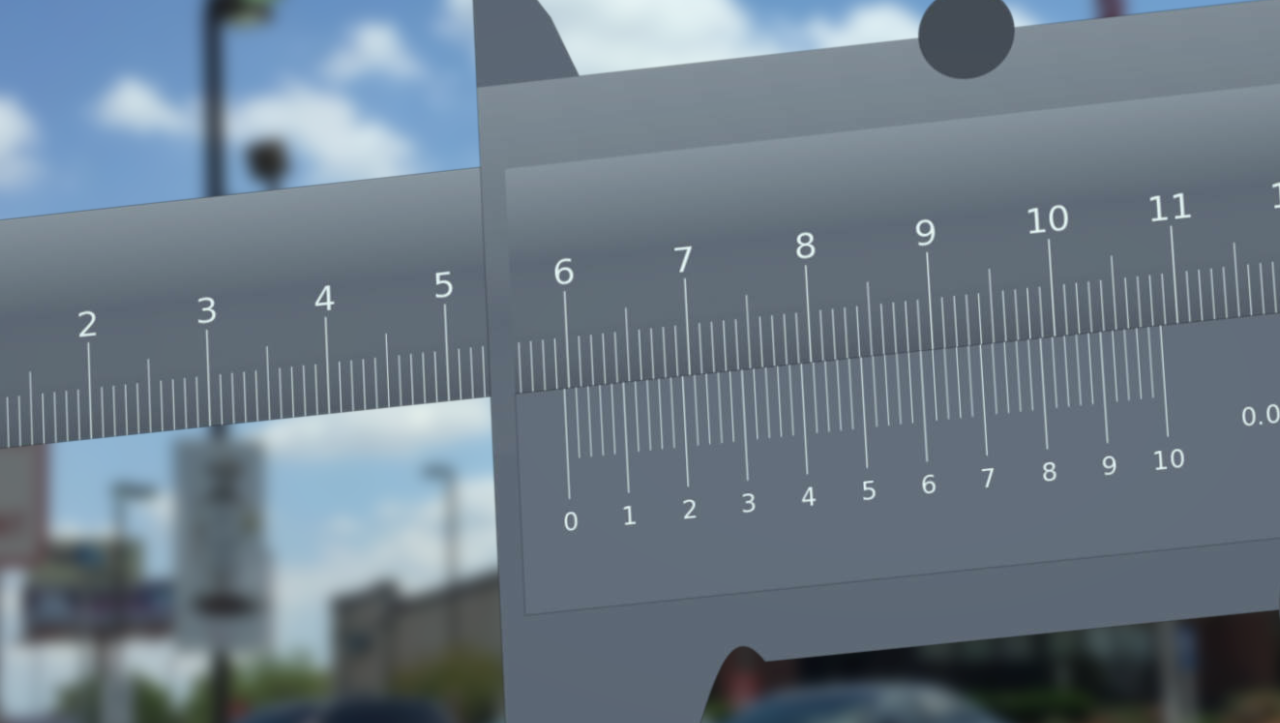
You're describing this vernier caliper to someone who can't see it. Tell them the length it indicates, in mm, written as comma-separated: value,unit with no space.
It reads 59.6,mm
